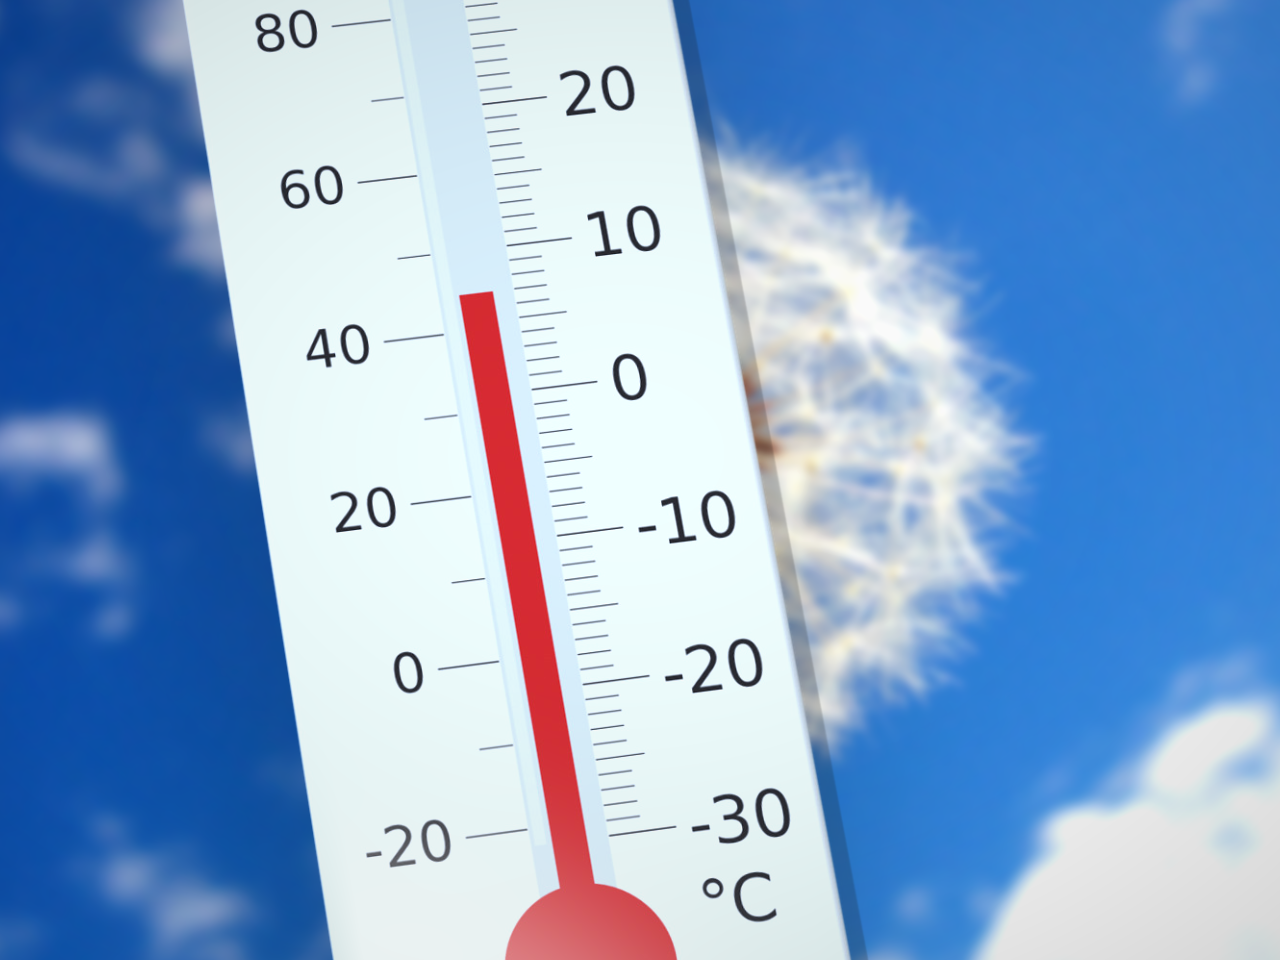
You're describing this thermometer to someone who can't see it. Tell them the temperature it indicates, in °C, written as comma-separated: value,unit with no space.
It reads 7,°C
